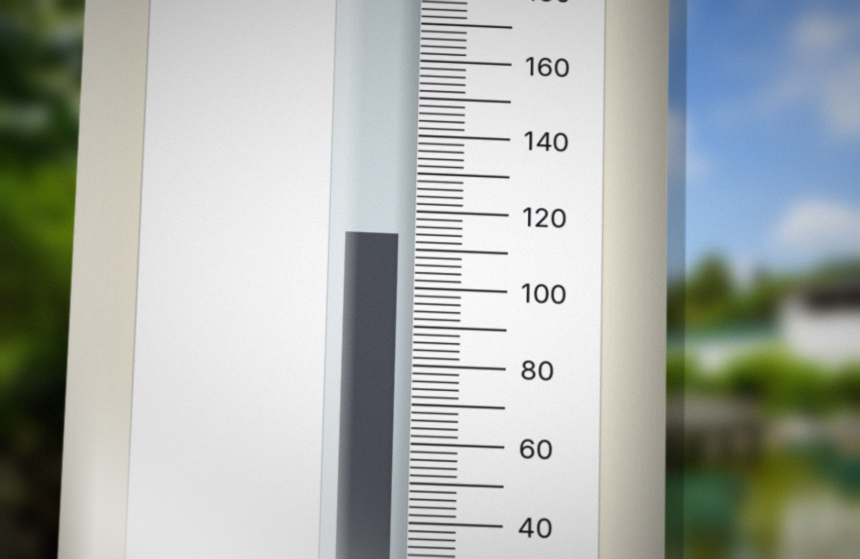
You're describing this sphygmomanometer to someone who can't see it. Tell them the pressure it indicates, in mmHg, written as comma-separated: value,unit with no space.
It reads 114,mmHg
